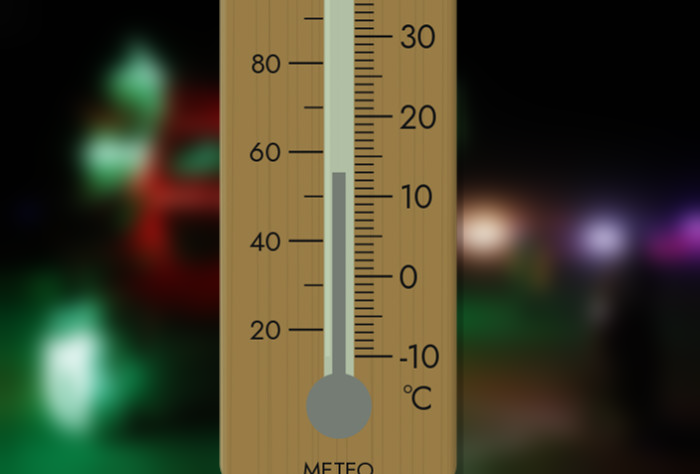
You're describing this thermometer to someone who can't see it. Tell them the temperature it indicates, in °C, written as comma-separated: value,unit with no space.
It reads 13,°C
